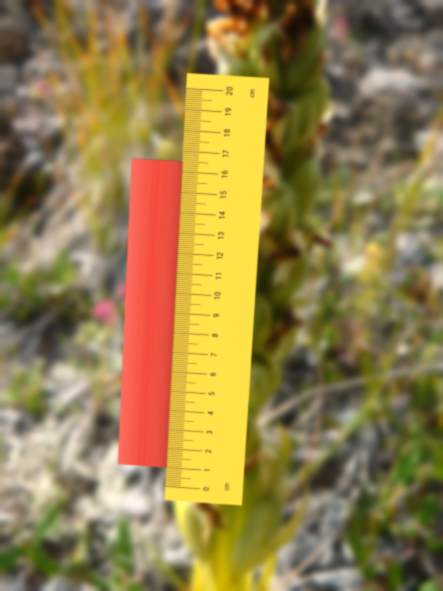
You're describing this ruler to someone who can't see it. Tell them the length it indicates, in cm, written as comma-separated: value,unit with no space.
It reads 15.5,cm
